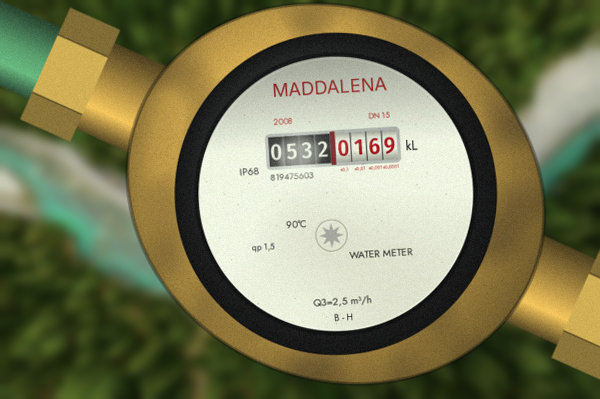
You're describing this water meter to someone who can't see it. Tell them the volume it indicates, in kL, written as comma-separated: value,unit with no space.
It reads 532.0169,kL
